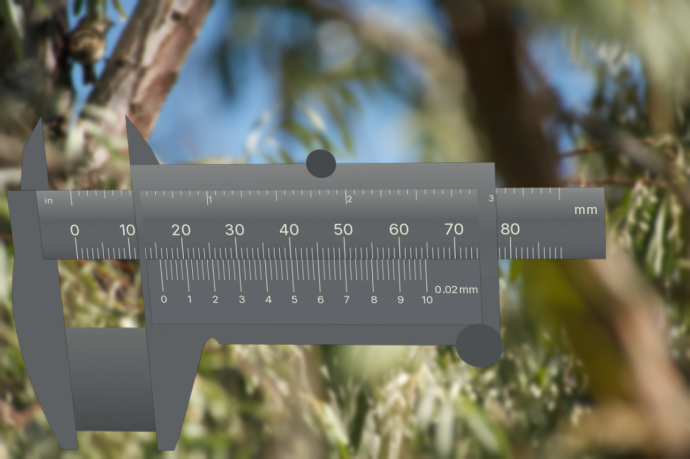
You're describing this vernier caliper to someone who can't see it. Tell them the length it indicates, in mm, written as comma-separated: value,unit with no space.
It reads 15.6,mm
